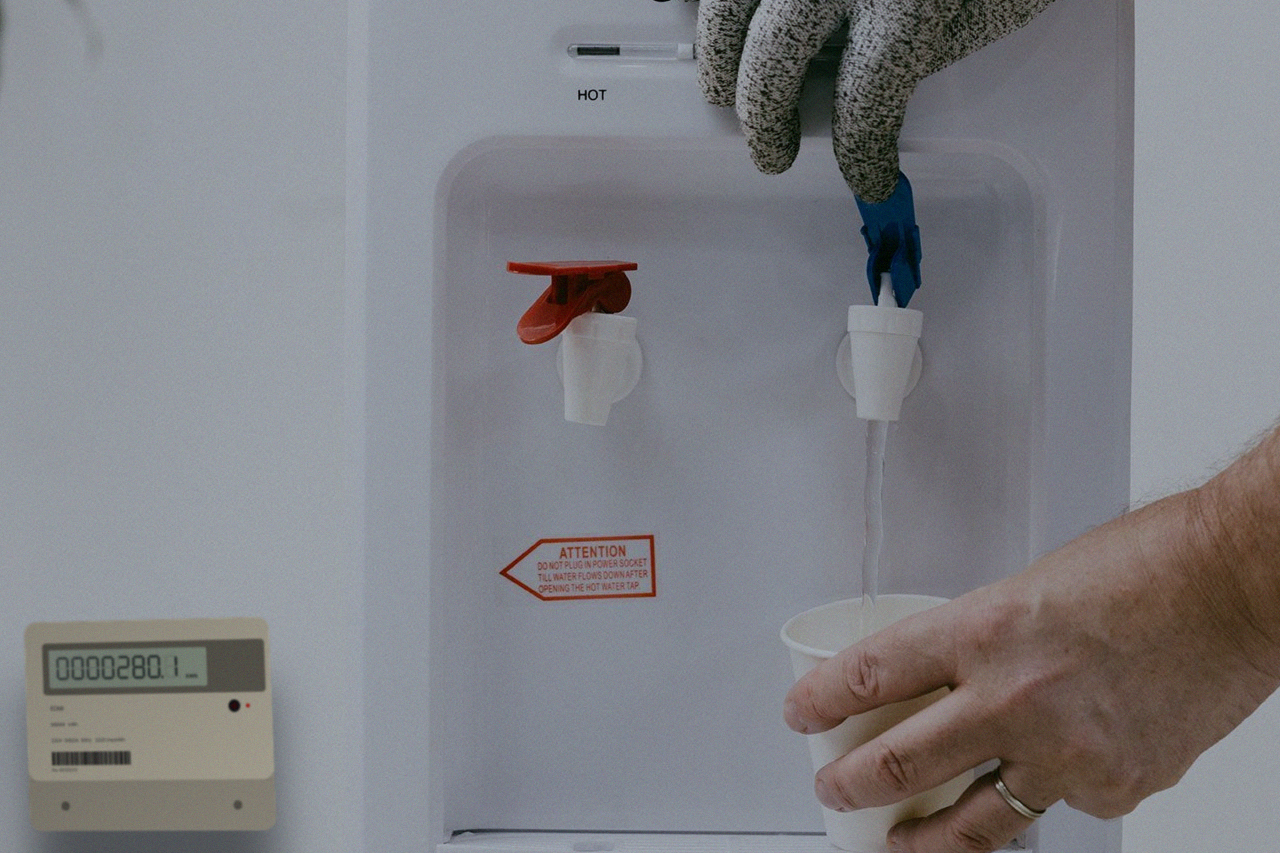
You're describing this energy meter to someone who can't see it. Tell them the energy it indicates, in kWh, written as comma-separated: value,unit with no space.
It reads 280.1,kWh
